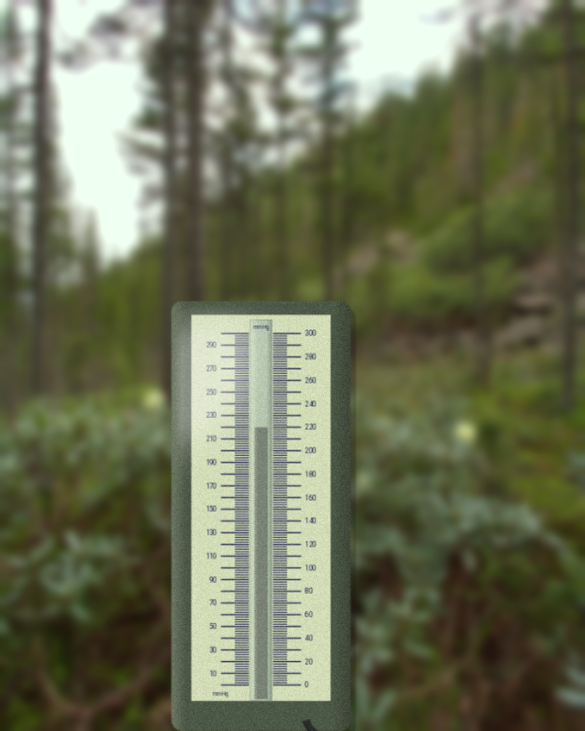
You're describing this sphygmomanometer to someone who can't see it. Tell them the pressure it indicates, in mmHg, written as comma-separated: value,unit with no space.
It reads 220,mmHg
